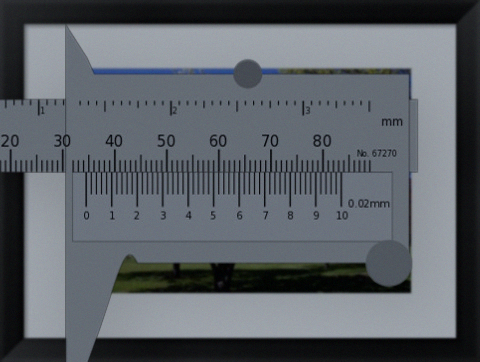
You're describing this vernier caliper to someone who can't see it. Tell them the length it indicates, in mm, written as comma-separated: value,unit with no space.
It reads 34.5,mm
